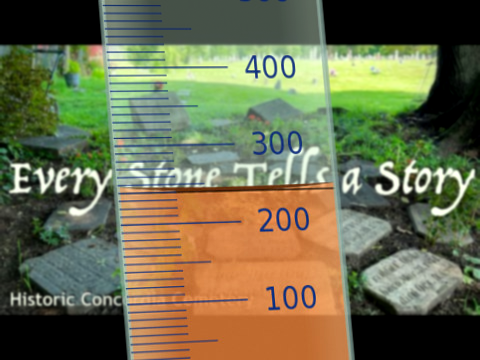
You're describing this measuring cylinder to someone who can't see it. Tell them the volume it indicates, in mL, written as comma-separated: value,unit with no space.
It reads 240,mL
